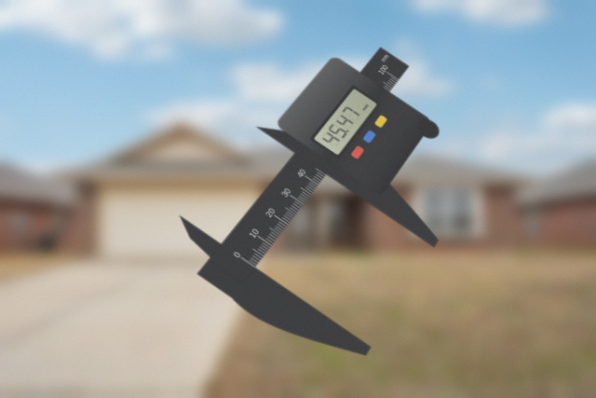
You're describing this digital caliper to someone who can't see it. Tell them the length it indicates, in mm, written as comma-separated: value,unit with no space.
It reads 45.47,mm
